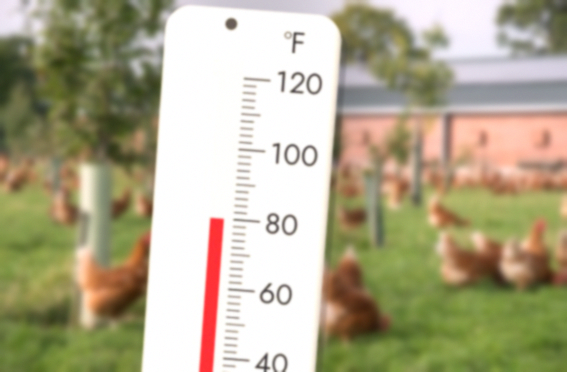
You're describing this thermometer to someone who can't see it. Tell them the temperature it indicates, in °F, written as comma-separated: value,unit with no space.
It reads 80,°F
